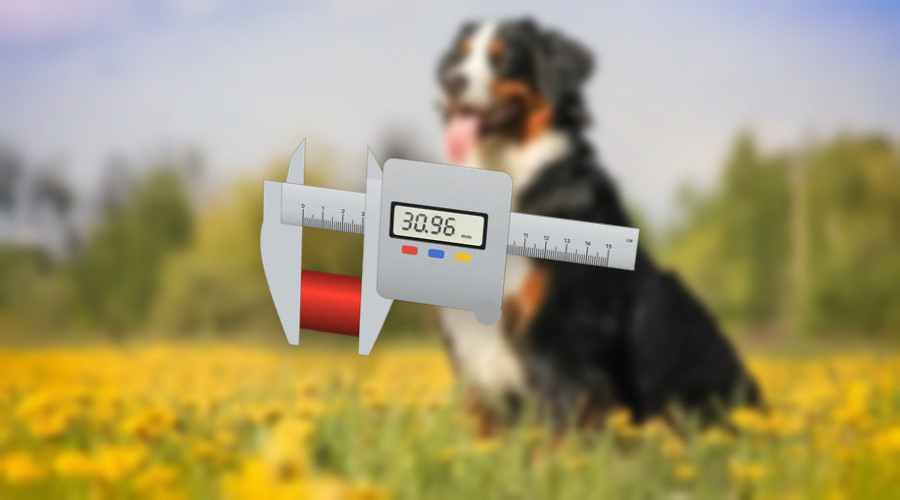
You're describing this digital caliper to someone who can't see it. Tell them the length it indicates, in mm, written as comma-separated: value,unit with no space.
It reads 30.96,mm
